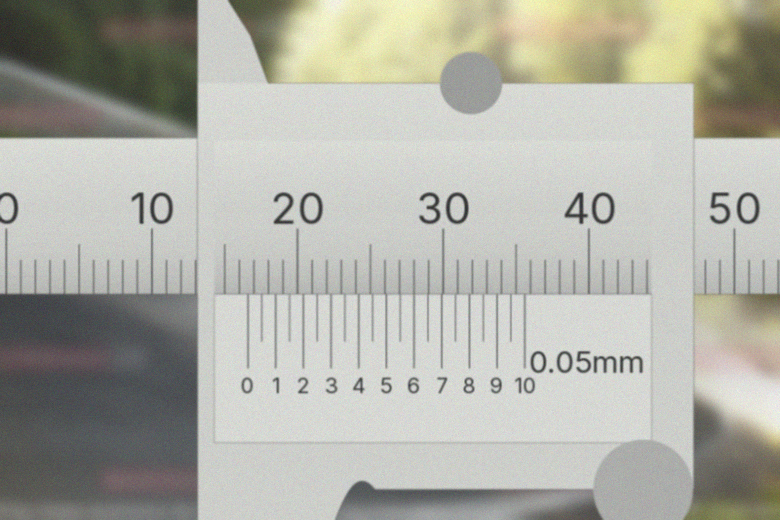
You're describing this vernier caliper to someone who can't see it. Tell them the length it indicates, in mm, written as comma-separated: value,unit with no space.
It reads 16.6,mm
